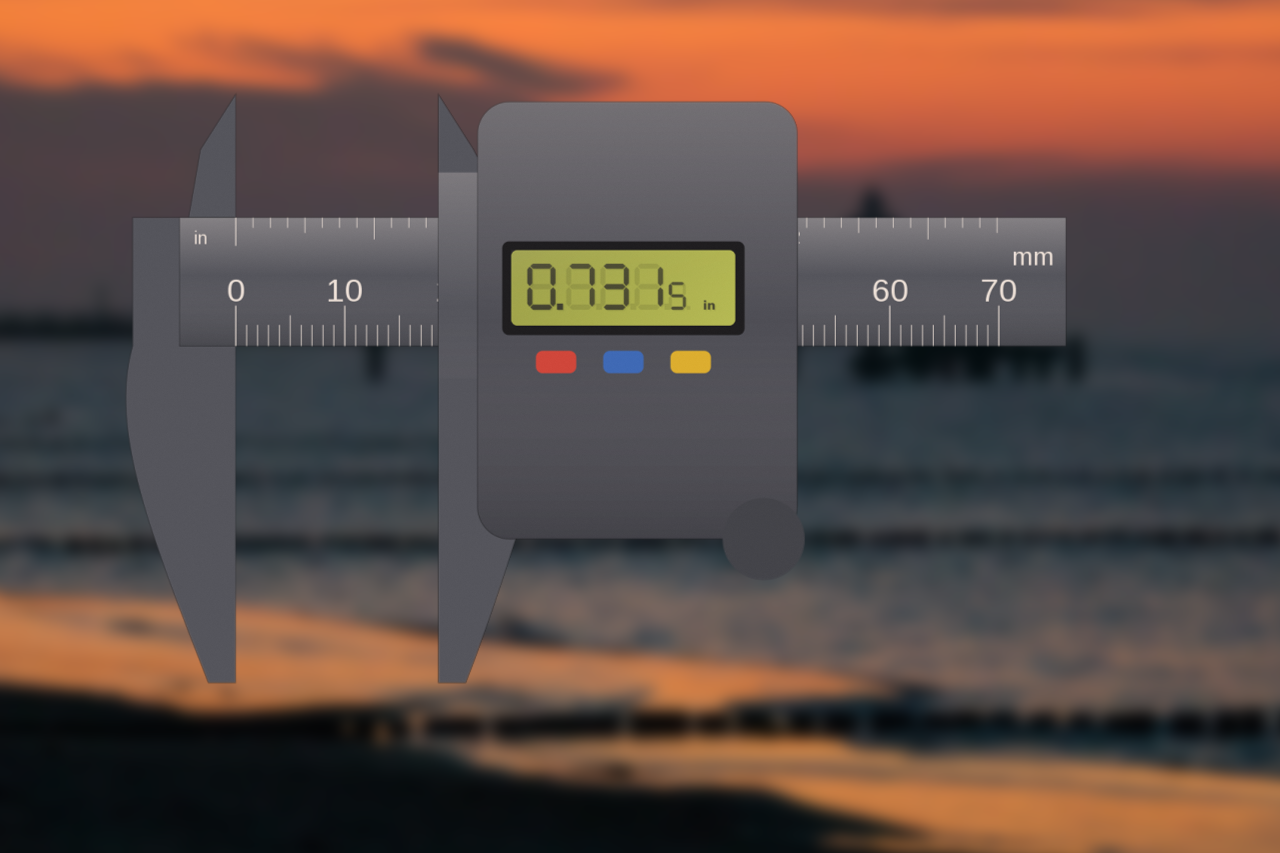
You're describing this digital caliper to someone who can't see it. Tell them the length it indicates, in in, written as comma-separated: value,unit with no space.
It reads 0.7315,in
